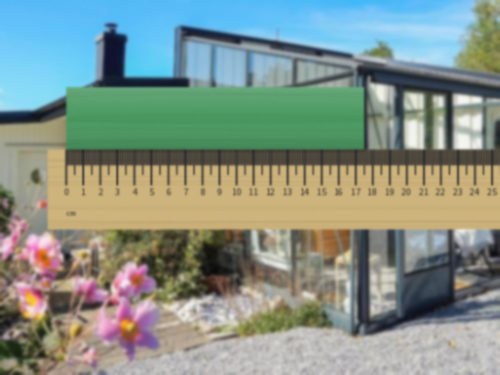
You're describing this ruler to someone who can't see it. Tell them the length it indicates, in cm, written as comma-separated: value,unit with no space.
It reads 17.5,cm
